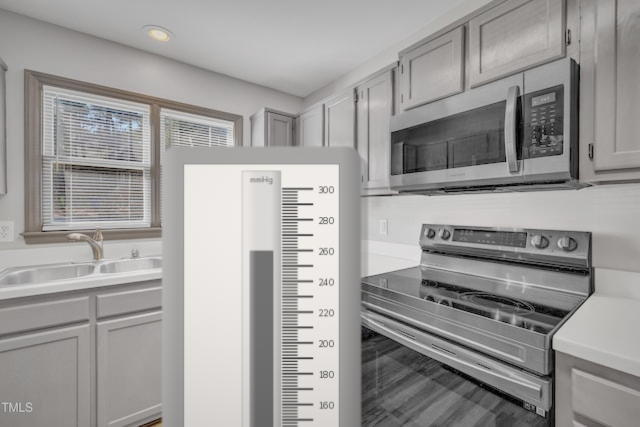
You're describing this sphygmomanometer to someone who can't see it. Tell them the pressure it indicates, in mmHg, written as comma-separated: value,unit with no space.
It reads 260,mmHg
